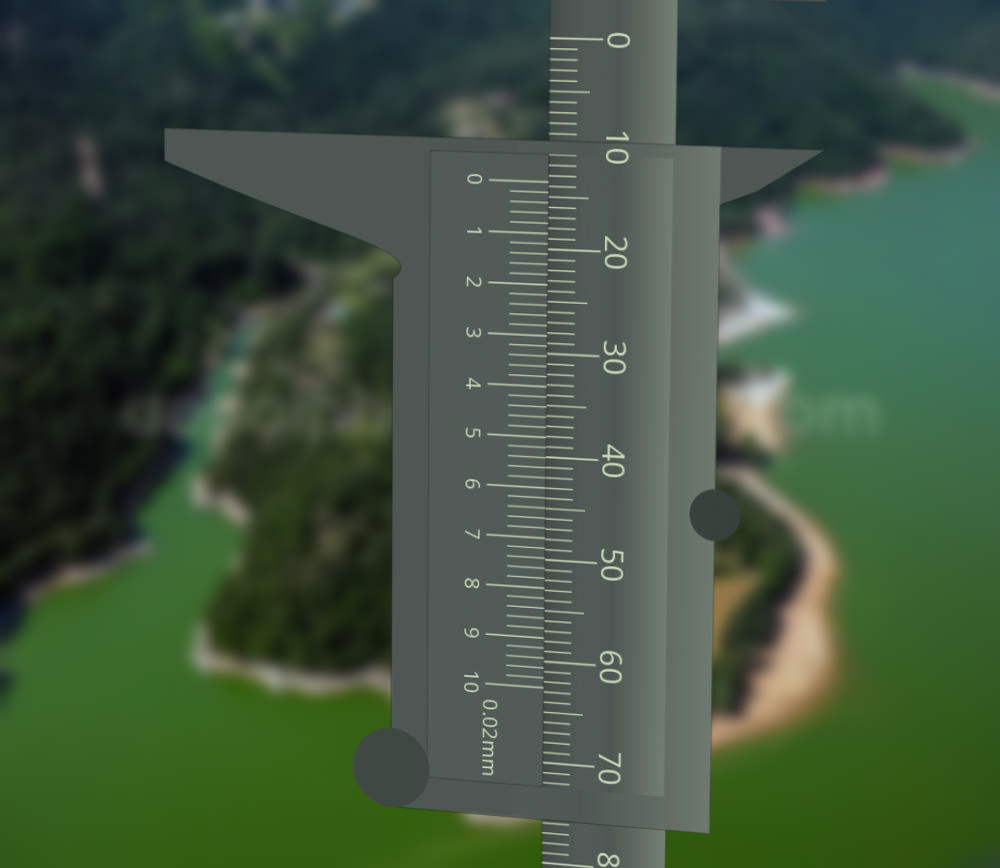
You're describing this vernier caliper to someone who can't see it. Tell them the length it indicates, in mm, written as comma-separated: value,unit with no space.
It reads 13.6,mm
